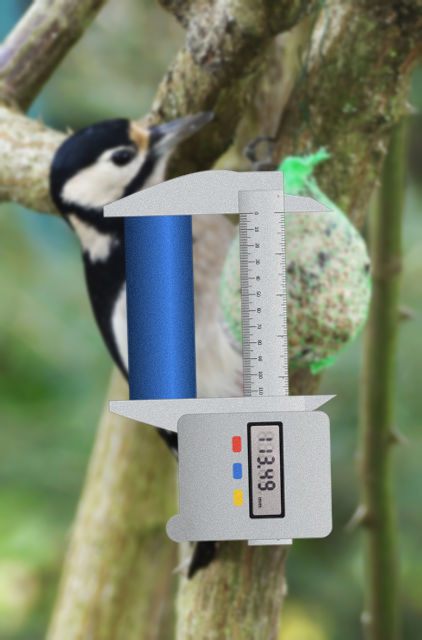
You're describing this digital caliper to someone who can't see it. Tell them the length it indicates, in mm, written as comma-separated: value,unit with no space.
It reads 113.49,mm
